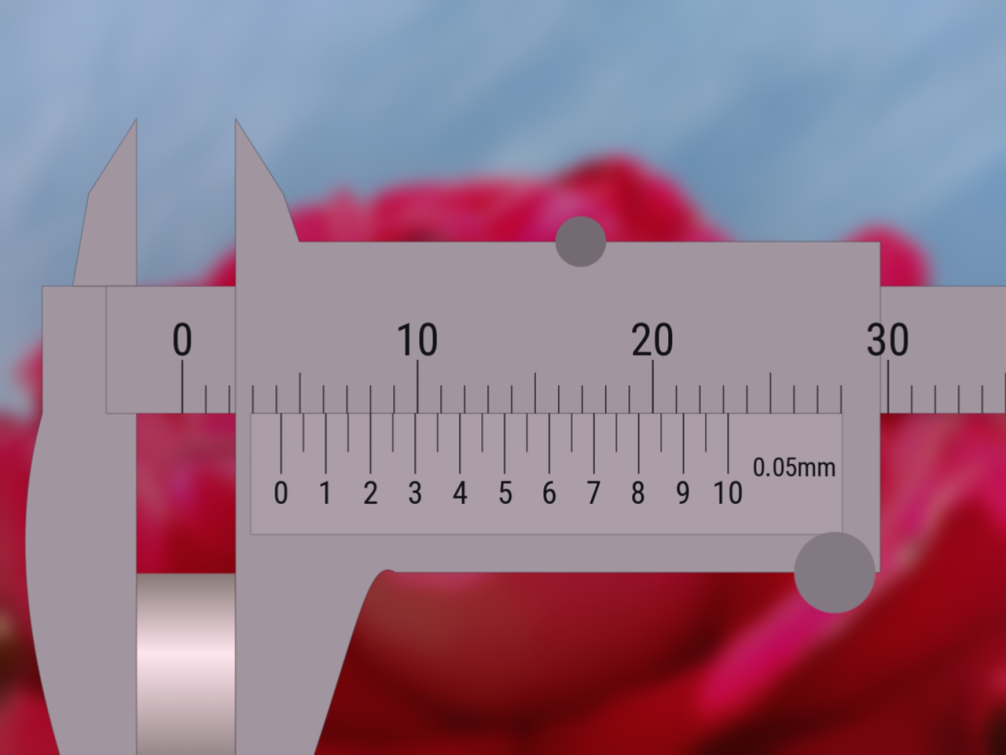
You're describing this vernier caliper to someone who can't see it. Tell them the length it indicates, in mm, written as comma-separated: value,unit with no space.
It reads 4.20,mm
